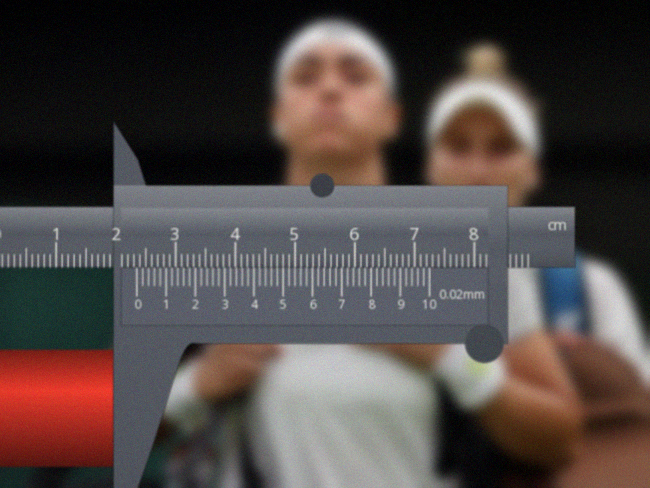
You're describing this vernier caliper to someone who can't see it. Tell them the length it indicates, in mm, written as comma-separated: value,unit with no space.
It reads 23.5,mm
